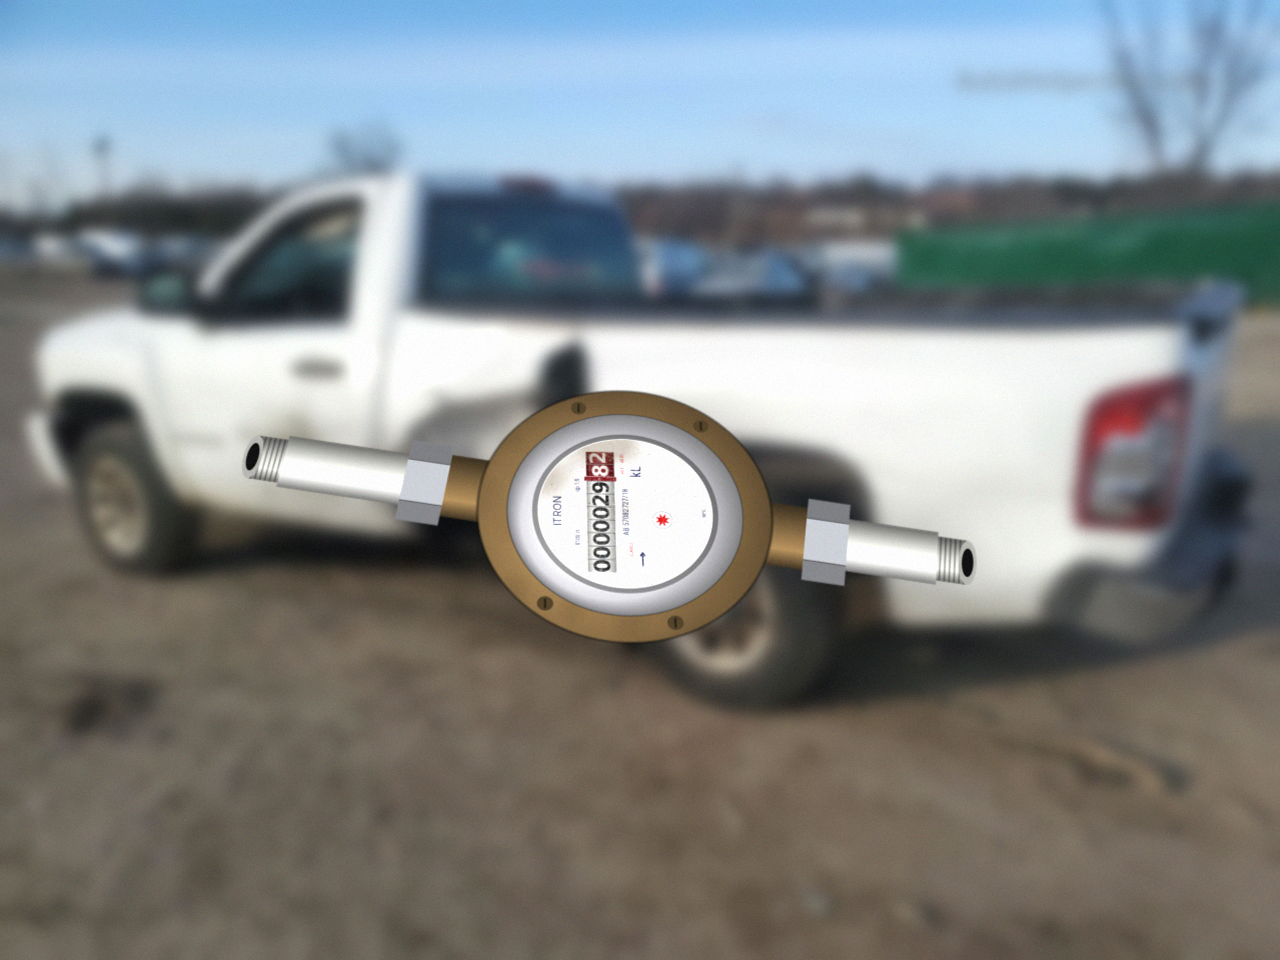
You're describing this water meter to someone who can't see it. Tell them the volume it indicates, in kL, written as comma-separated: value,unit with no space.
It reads 29.82,kL
